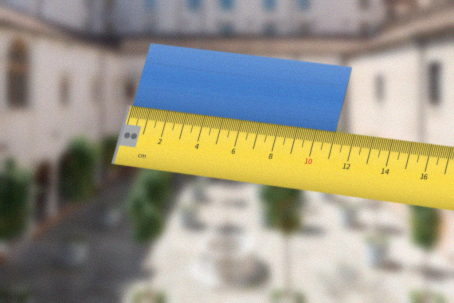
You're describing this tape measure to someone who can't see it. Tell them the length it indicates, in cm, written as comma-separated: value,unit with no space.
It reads 11,cm
